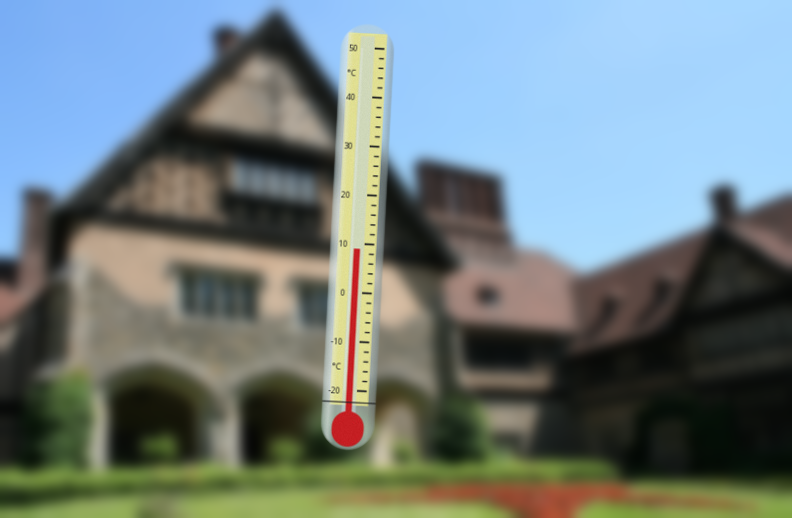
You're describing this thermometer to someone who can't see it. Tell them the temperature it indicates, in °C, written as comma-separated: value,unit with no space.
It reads 9,°C
